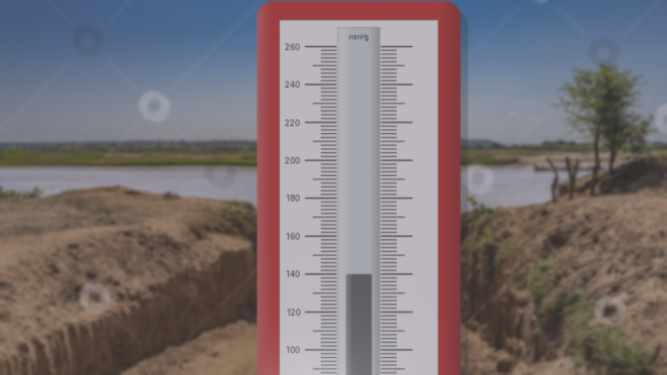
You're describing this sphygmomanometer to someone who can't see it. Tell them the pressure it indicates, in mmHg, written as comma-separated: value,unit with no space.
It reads 140,mmHg
